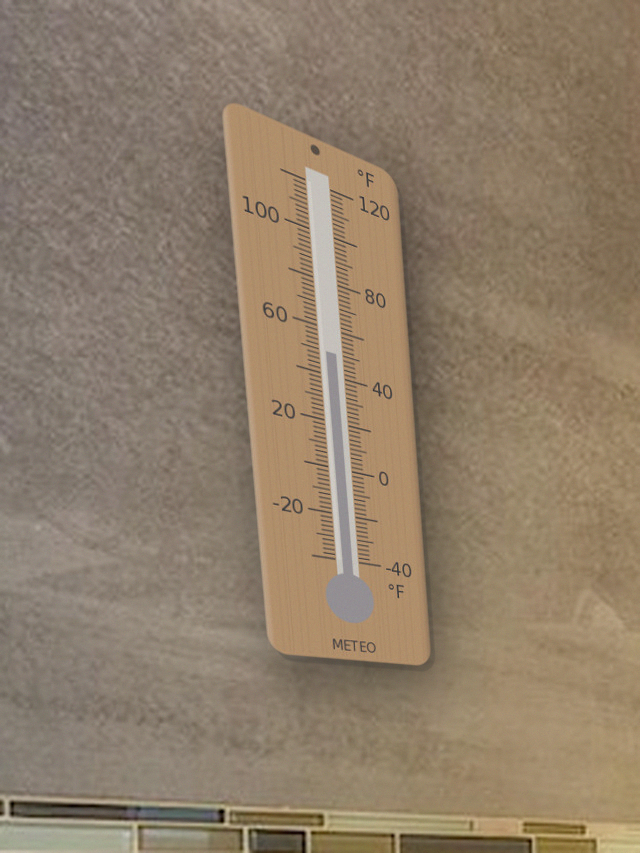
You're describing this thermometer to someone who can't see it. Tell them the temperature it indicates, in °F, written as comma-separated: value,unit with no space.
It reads 50,°F
